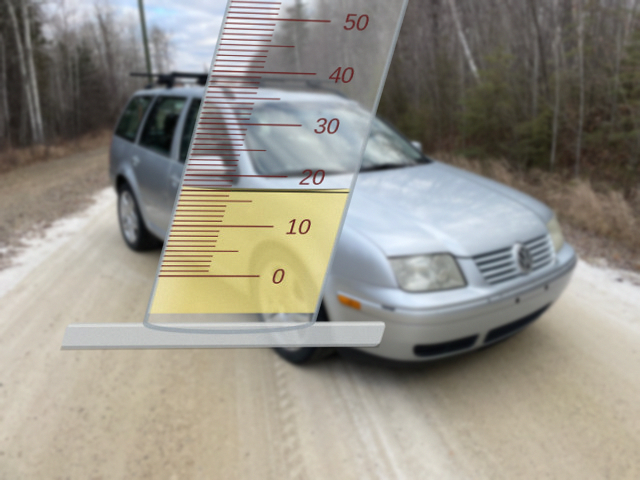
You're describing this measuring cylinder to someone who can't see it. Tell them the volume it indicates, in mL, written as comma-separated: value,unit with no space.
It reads 17,mL
